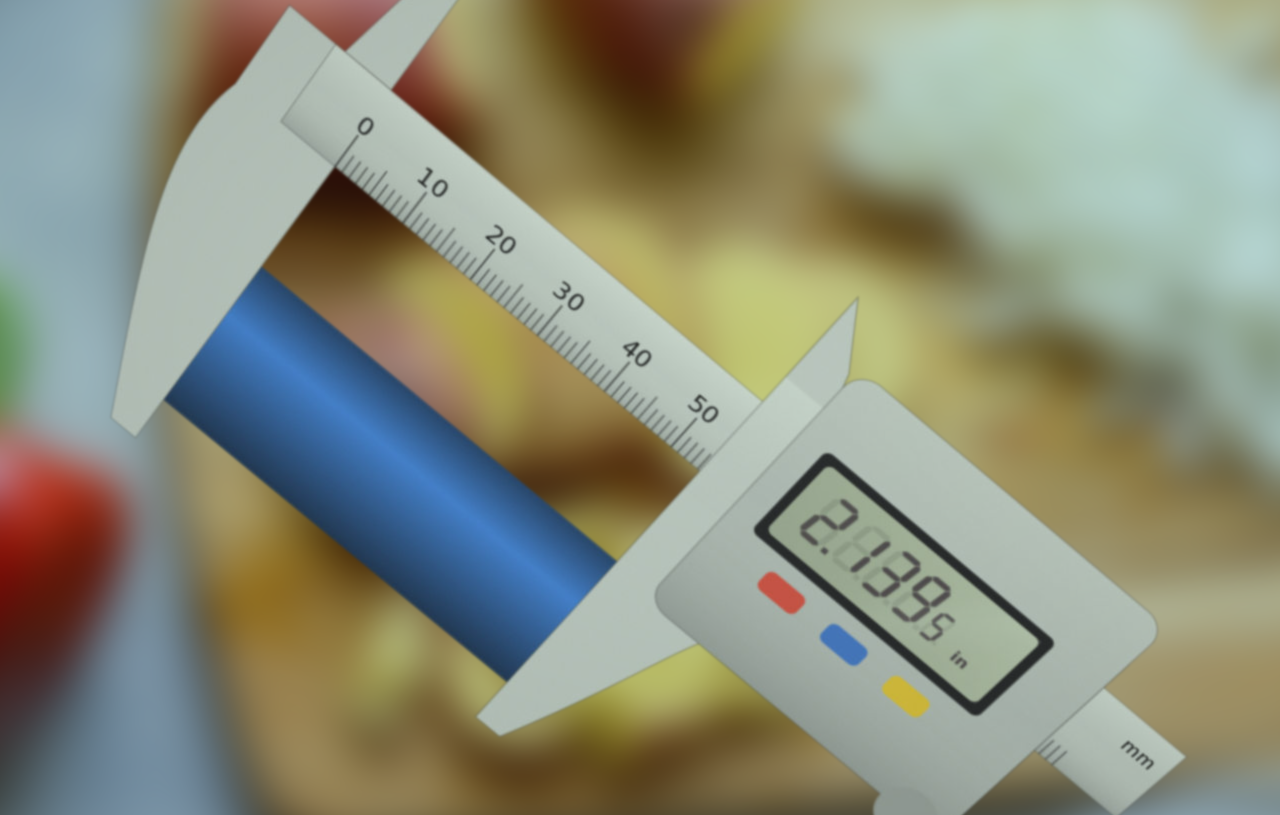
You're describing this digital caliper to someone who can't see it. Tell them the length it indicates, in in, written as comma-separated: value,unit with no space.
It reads 2.1395,in
